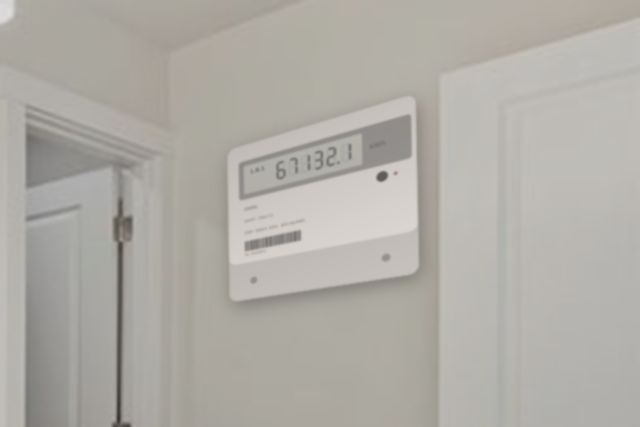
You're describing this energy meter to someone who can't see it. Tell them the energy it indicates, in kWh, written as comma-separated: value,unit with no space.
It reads 67132.1,kWh
